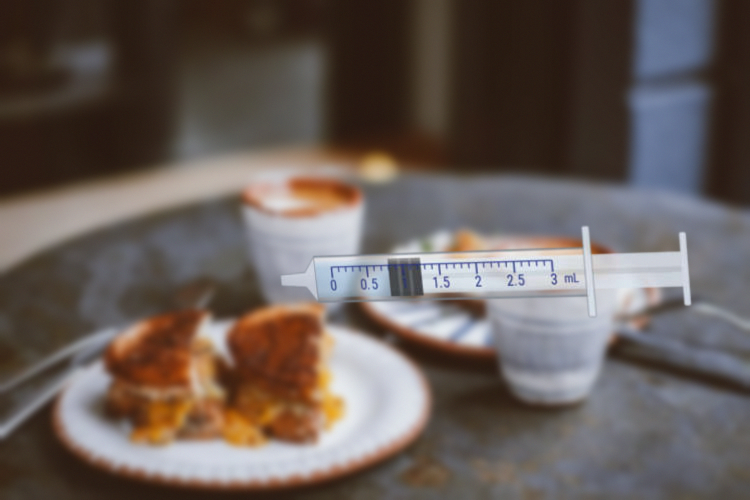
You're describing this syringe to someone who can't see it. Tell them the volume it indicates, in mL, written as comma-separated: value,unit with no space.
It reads 0.8,mL
